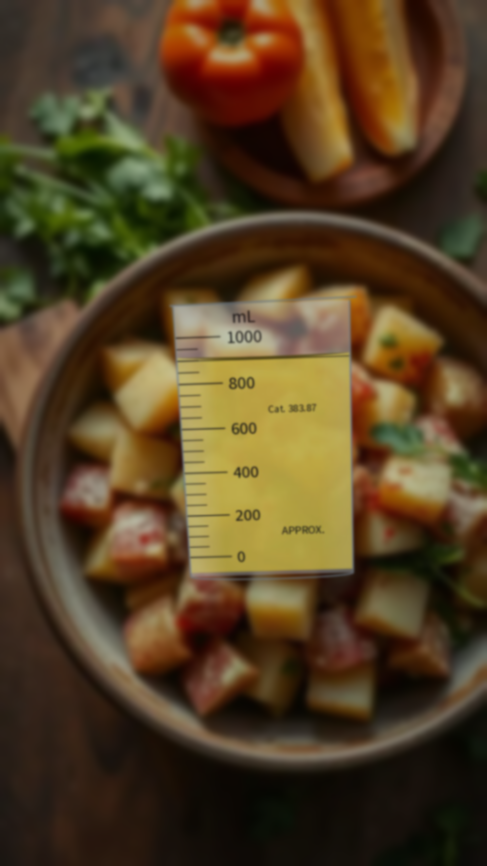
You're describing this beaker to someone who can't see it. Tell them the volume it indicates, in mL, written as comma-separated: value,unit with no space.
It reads 900,mL
